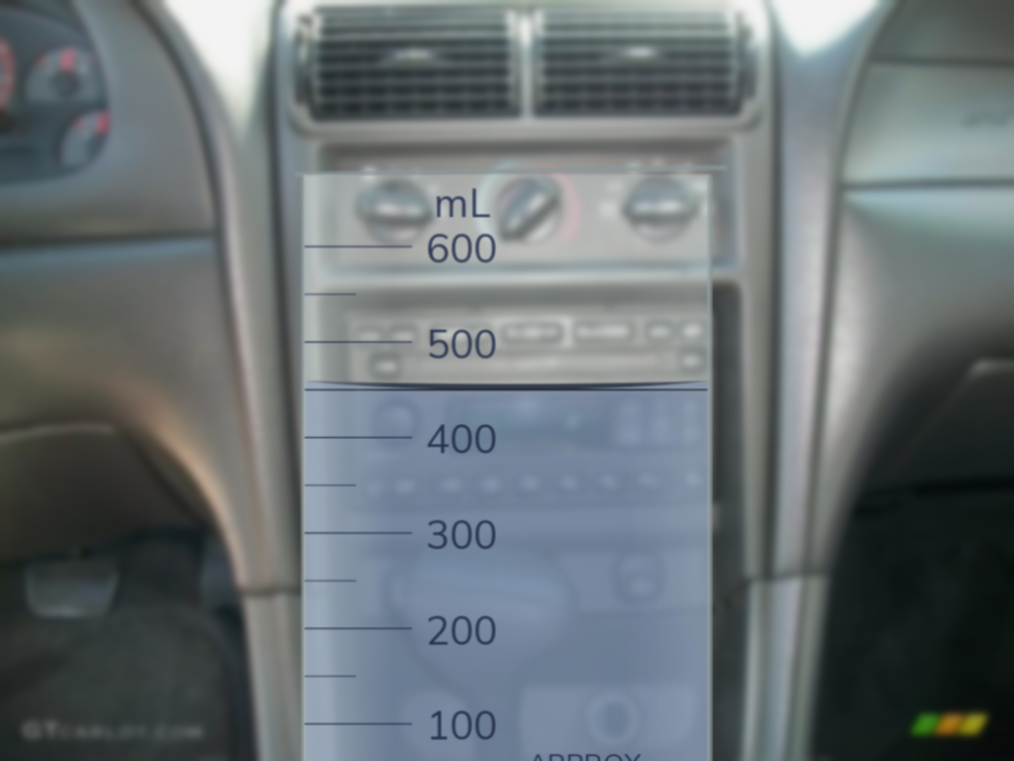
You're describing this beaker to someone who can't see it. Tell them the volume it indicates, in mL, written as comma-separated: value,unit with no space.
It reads 450,mL
